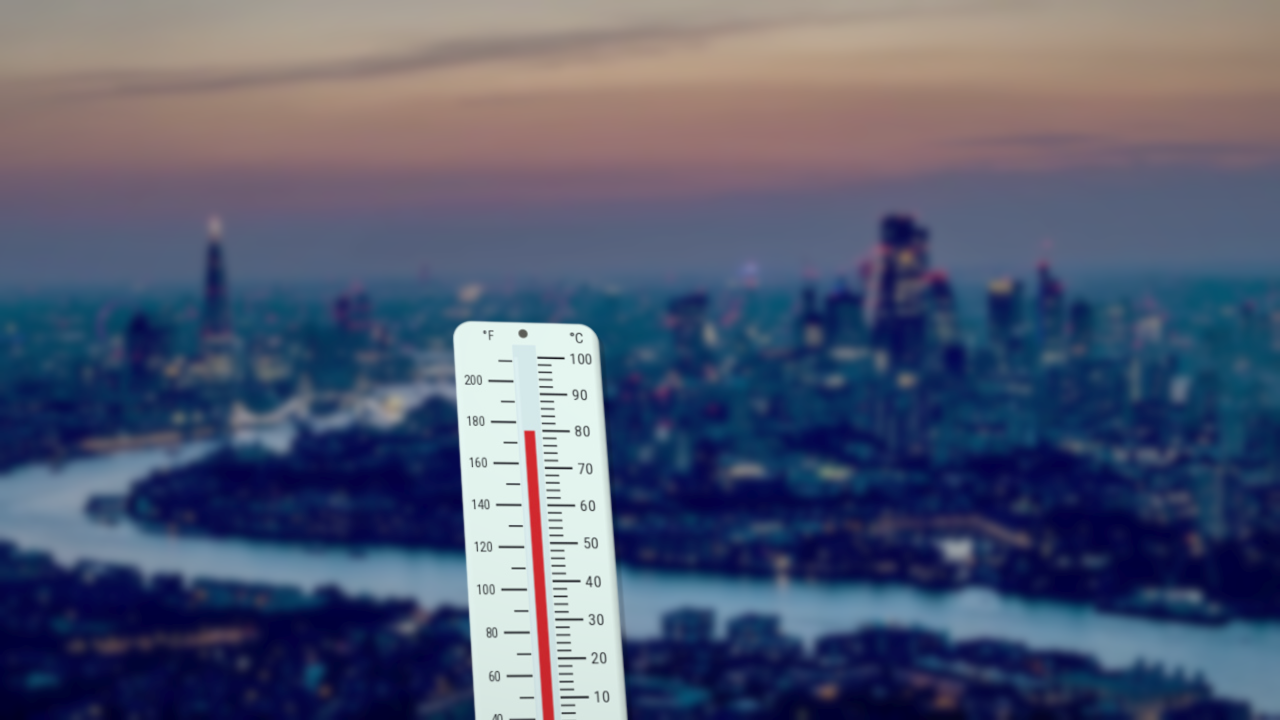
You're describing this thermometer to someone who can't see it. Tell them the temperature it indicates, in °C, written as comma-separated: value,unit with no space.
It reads 80,°C
